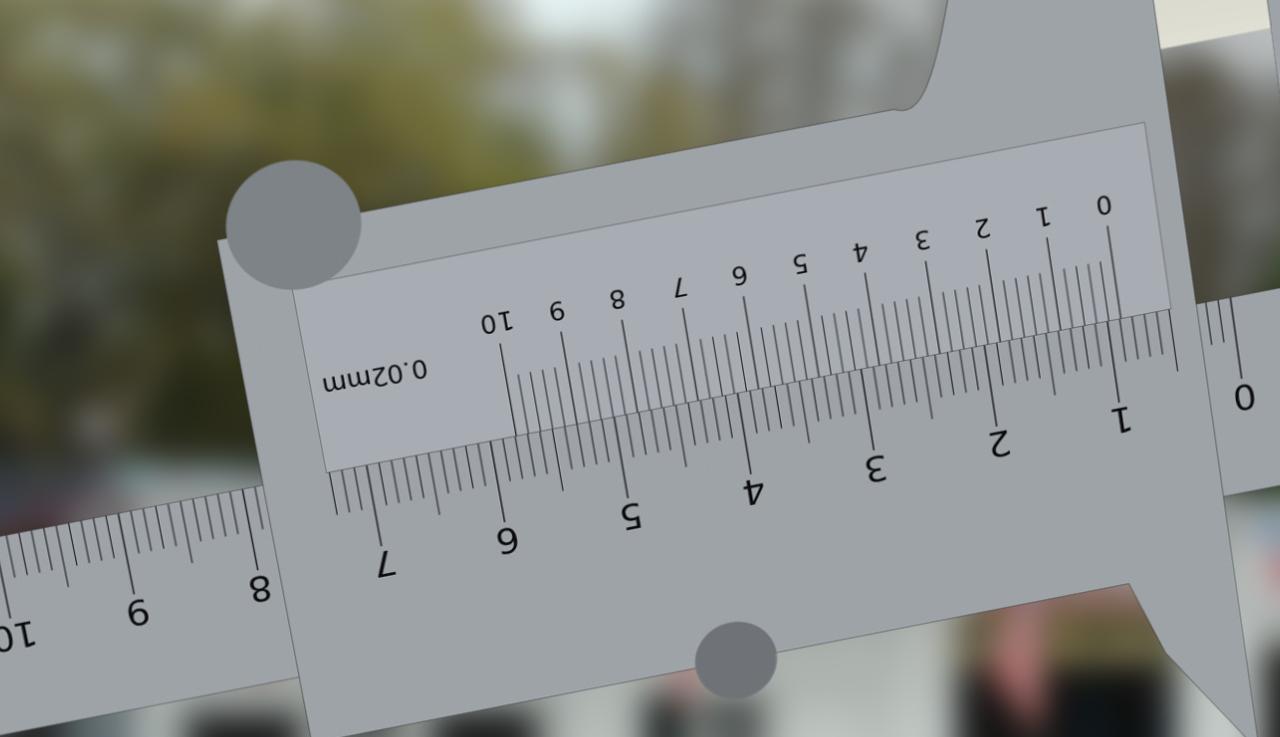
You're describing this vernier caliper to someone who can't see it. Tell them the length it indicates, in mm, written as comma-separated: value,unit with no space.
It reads 8.9,mm
